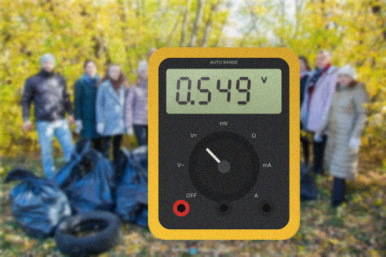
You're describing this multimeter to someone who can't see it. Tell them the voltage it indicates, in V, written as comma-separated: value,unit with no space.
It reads 0.549,V
